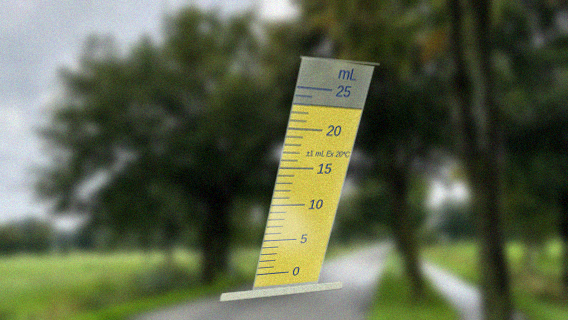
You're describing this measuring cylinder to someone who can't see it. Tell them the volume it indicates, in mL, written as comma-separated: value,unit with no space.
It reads 23,mL
